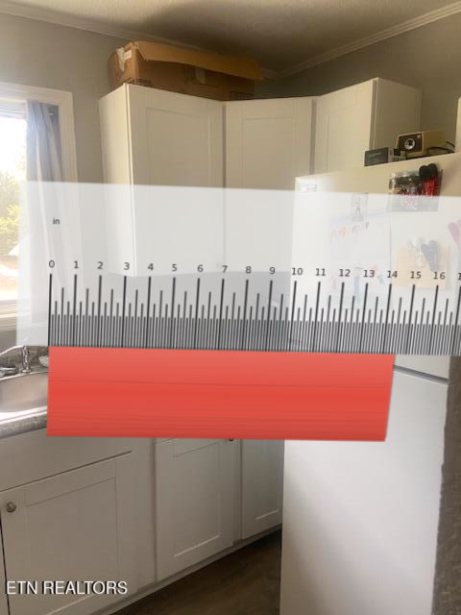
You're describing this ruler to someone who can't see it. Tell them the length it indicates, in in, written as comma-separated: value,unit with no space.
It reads 14.5,in
